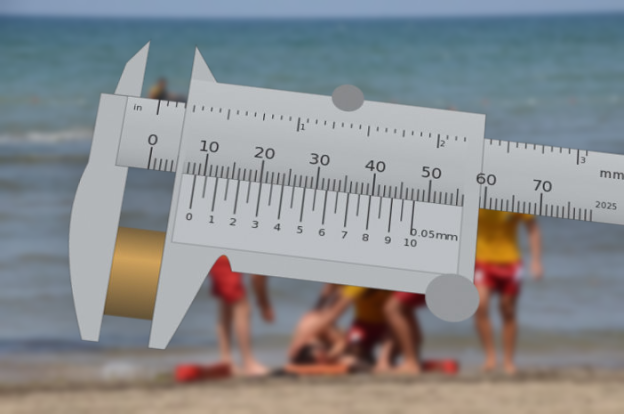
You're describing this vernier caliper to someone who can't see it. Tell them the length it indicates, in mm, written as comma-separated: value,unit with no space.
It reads 8.4,mm
